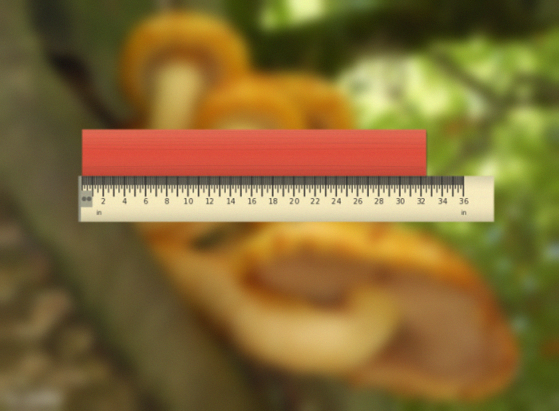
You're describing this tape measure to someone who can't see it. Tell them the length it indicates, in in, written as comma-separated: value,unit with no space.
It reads 32.5,in
